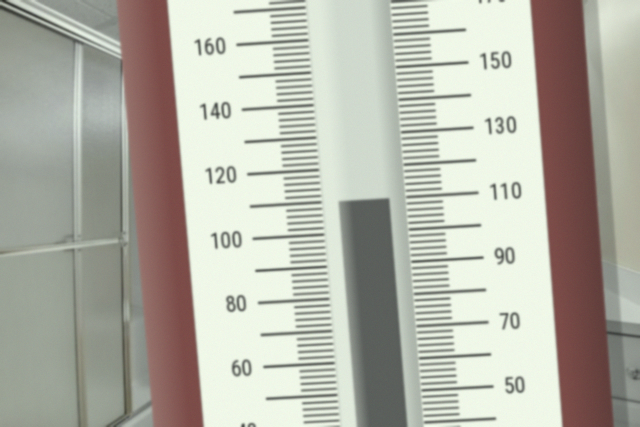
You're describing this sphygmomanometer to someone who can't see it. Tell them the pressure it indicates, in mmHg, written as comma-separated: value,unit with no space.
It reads 110,mmHg
